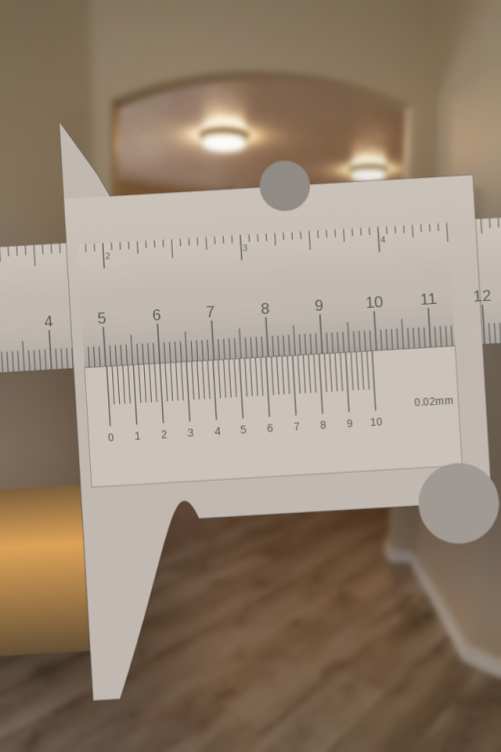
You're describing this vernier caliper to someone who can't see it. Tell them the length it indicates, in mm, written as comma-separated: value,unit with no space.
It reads 50.2,mm
